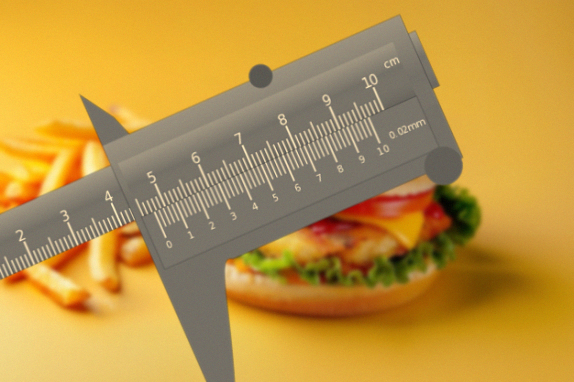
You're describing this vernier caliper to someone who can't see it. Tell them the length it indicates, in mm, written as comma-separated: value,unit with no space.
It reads 47.5,mm
